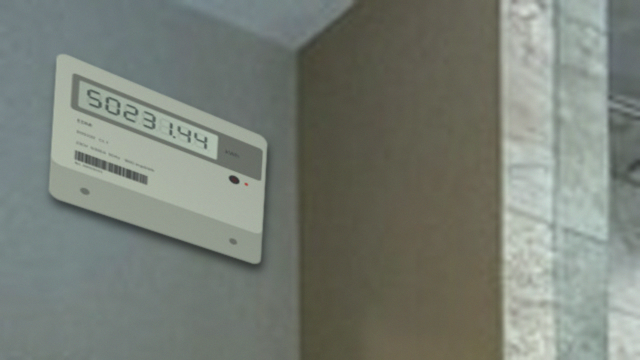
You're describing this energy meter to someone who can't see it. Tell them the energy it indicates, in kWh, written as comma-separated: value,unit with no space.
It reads 50231.44,kWh
